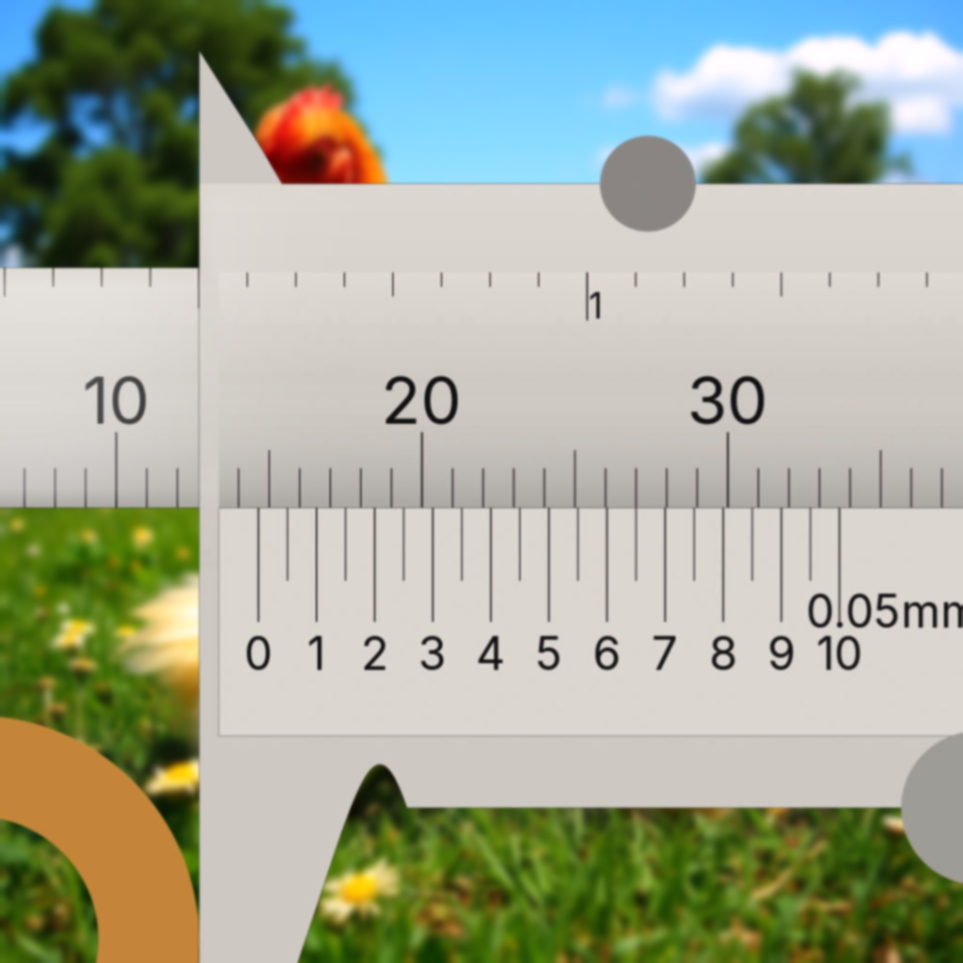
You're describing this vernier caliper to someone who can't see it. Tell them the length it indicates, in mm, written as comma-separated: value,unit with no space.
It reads 14.65,mm
